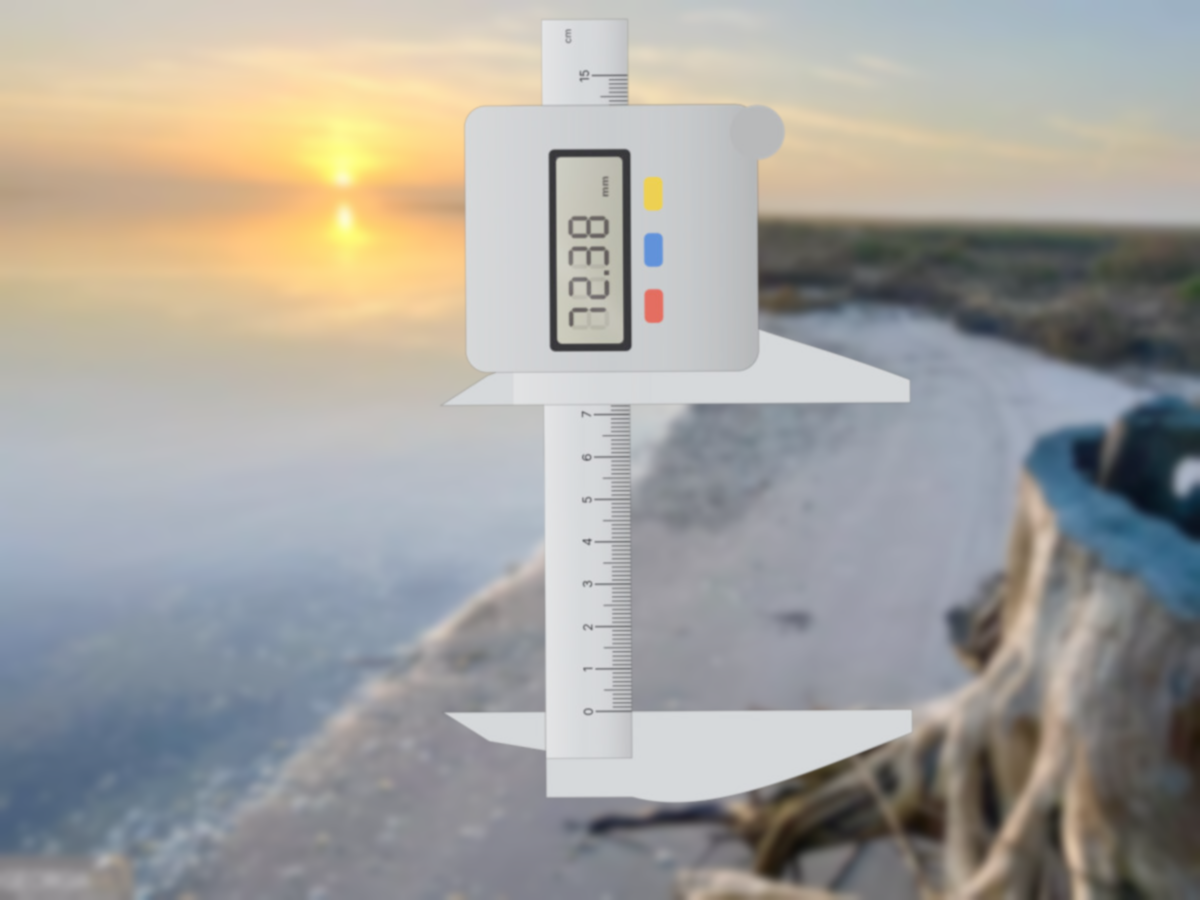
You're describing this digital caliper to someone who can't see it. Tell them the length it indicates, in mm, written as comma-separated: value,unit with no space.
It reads 72.38,mm
